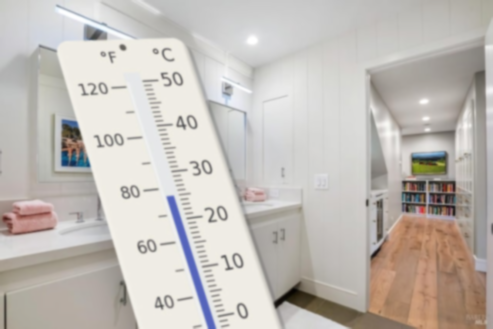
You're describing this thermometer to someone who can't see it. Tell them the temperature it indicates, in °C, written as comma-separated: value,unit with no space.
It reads 25,°C
